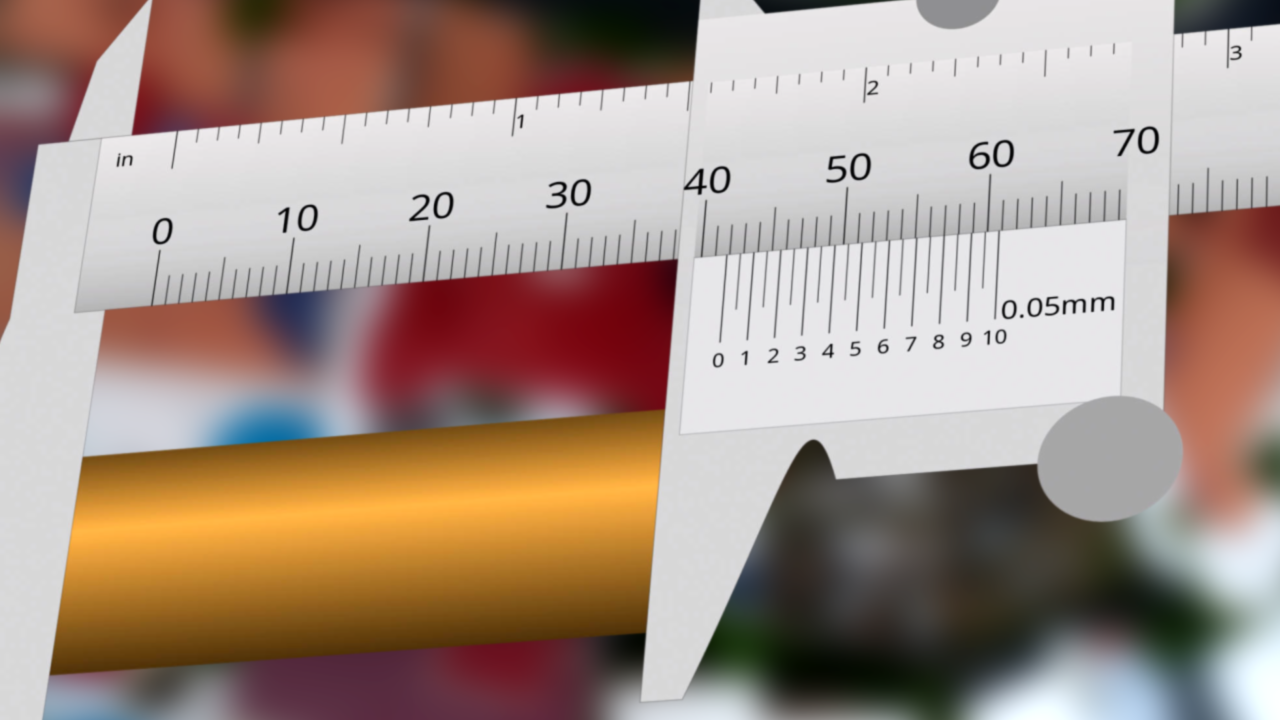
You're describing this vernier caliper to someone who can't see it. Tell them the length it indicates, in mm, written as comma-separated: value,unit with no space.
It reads 41.8,mm
